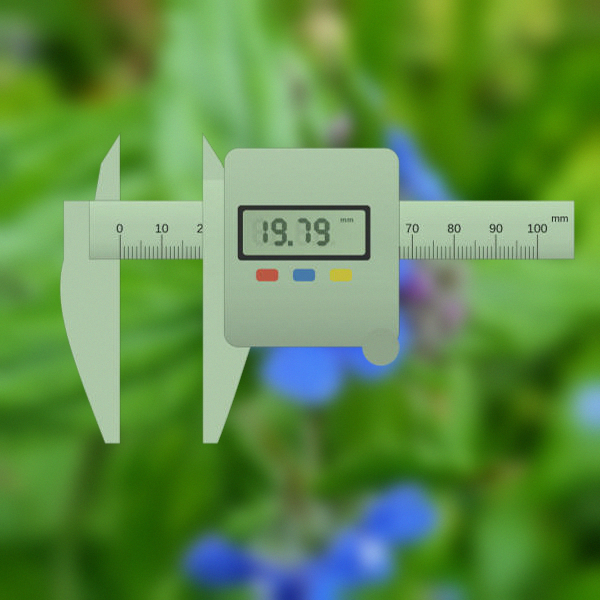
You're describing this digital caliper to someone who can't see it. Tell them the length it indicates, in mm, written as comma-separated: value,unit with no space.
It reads 19.79,mm
